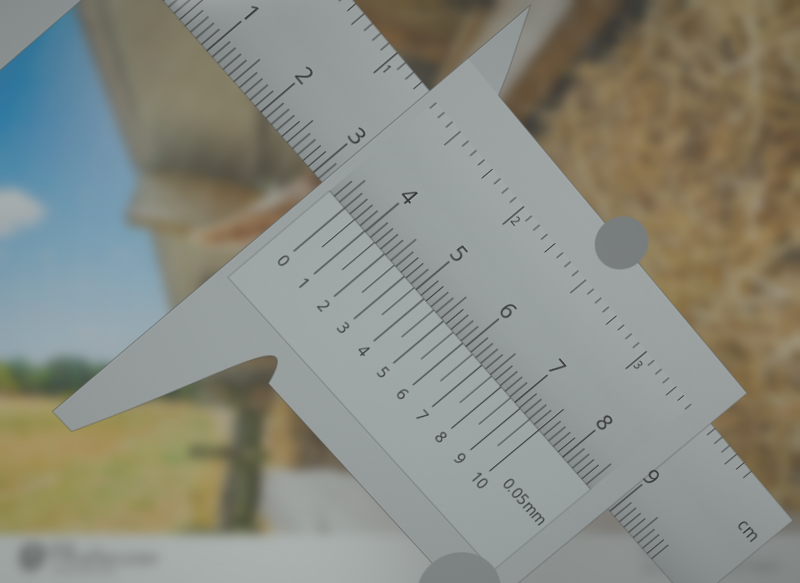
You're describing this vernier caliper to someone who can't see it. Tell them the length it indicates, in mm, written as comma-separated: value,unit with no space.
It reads 36.0,mm
